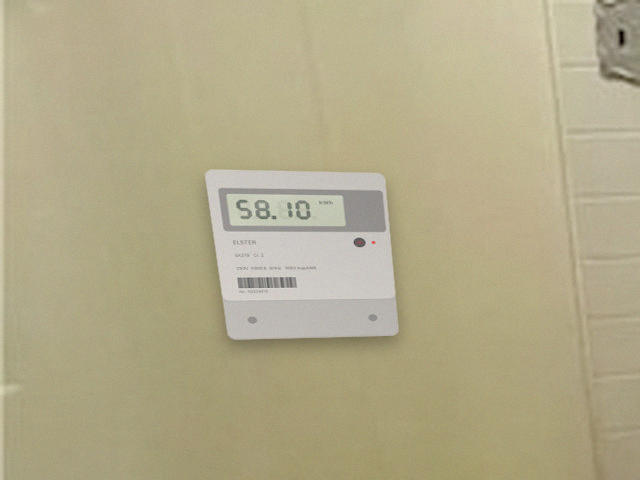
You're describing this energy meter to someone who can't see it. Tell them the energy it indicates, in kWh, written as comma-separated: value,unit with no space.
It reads 58.10,kWh
